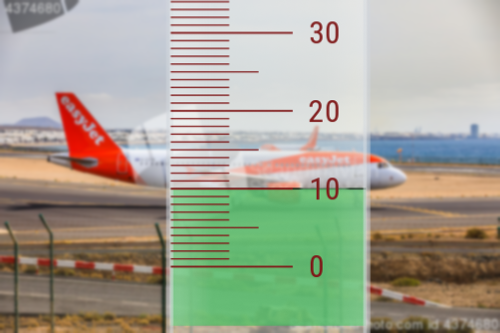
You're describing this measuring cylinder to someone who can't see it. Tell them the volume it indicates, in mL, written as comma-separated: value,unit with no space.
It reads 10,mL
